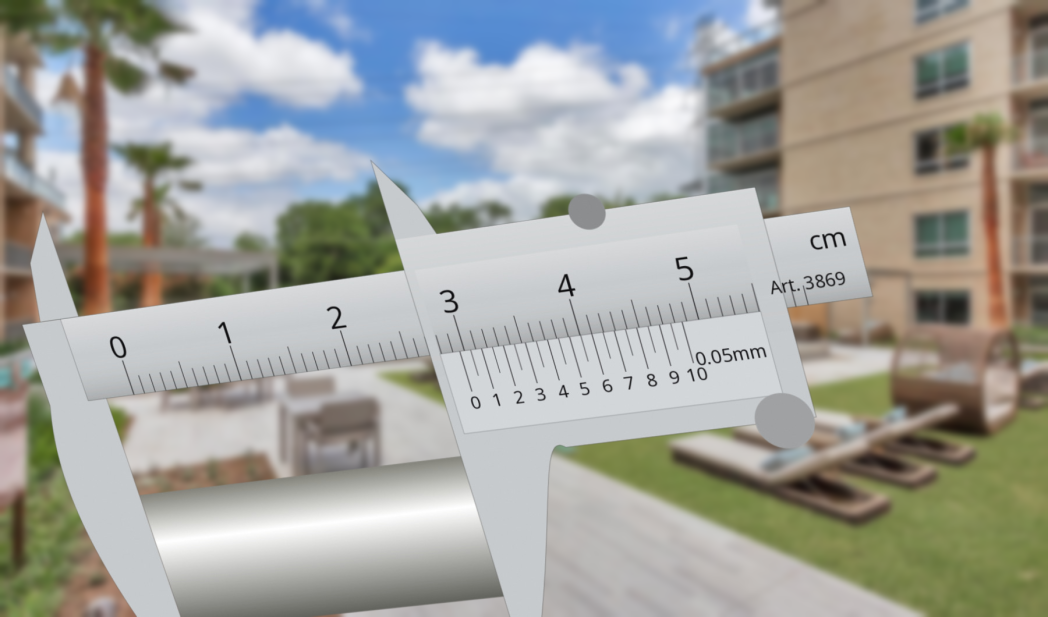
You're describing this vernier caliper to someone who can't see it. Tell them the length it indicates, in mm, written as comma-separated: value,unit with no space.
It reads 29.6,mm
